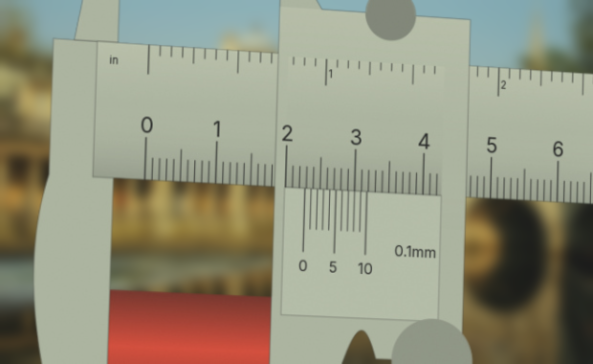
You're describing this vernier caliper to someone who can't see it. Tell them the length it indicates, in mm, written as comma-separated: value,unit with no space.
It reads 22.8,mm
